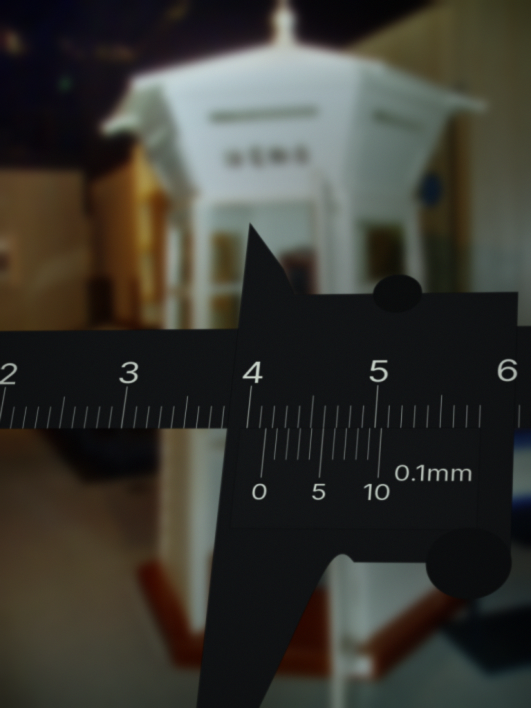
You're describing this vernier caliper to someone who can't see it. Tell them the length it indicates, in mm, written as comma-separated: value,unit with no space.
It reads 41.5,mm
